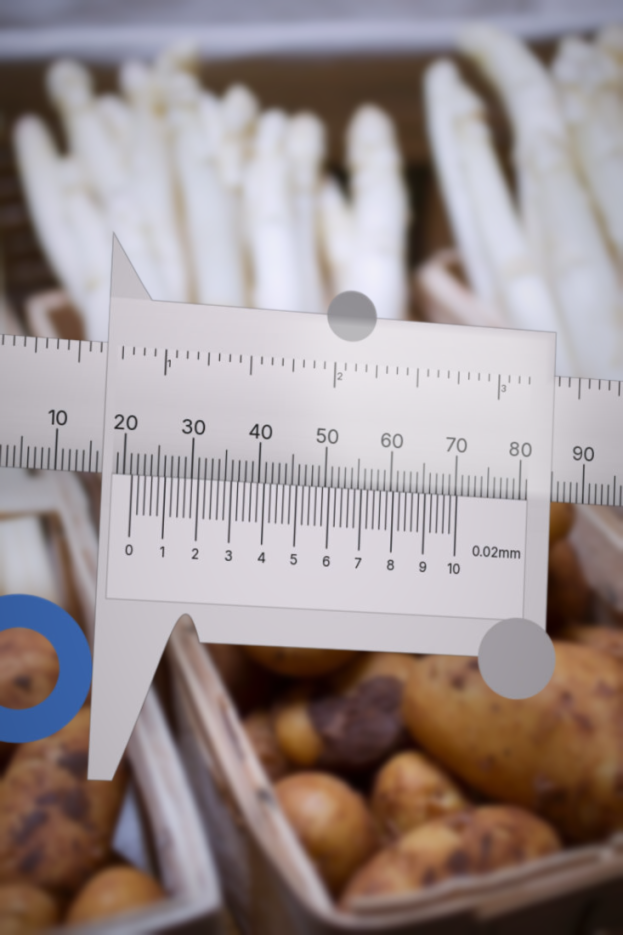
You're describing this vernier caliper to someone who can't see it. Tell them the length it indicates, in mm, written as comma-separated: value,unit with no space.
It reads 21.2,mm
